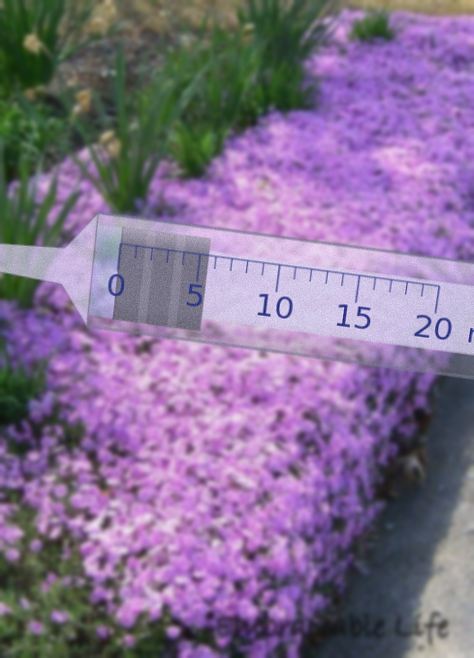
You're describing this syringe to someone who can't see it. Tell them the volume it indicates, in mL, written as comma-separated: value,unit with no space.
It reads 0,mL
